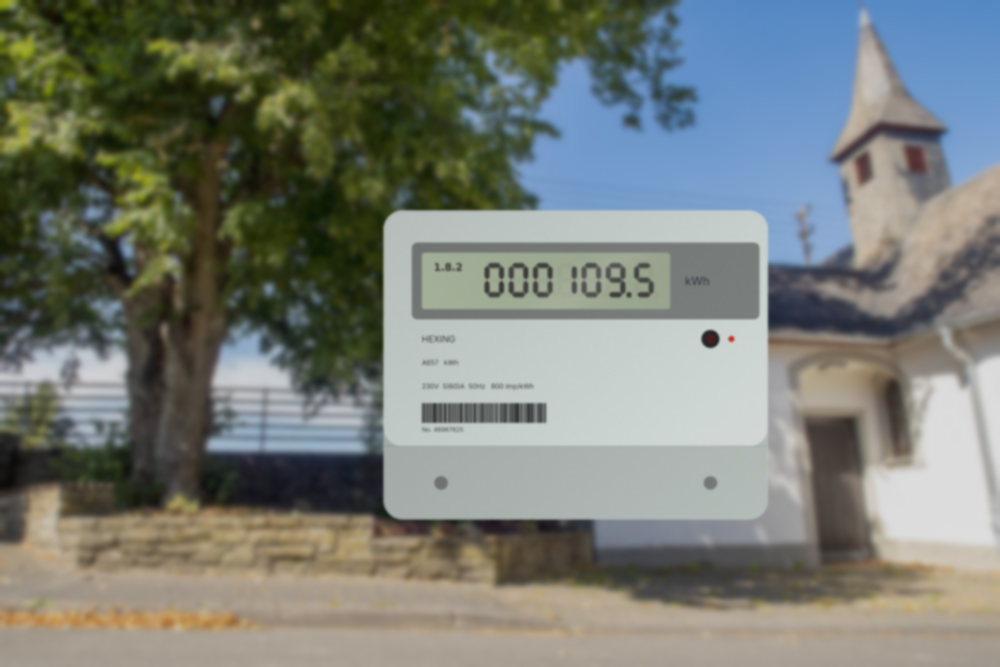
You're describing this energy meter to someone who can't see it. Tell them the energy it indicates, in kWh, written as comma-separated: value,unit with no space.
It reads 109.5,kWh
